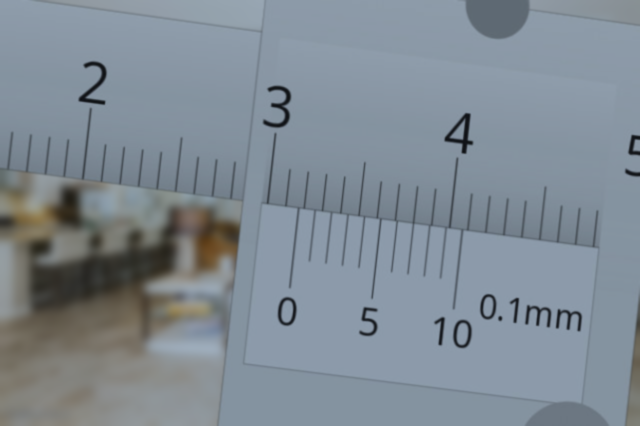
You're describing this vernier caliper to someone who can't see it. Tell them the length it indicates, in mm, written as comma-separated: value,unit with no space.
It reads 31.7,mm
